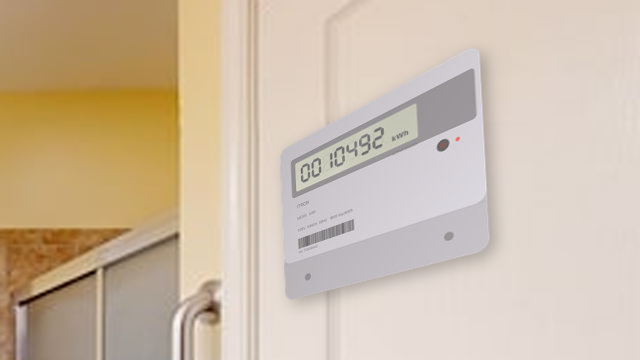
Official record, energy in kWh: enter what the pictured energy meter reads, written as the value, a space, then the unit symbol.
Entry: 10492 kWh
